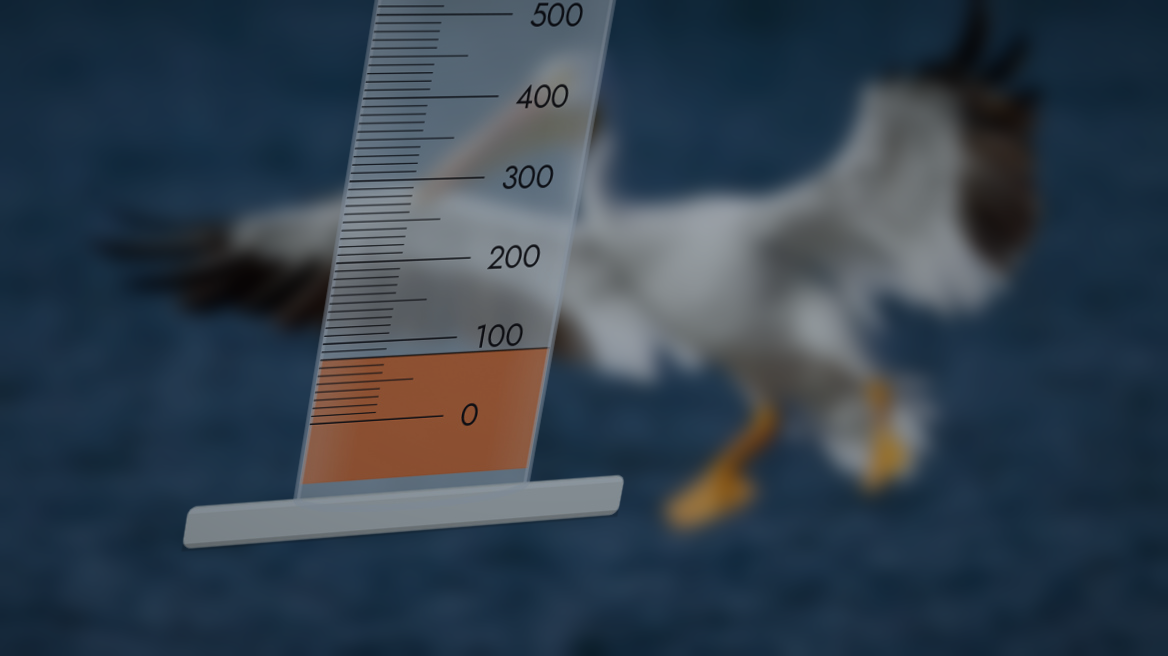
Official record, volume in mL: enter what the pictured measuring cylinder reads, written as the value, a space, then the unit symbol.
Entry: 80 mL
